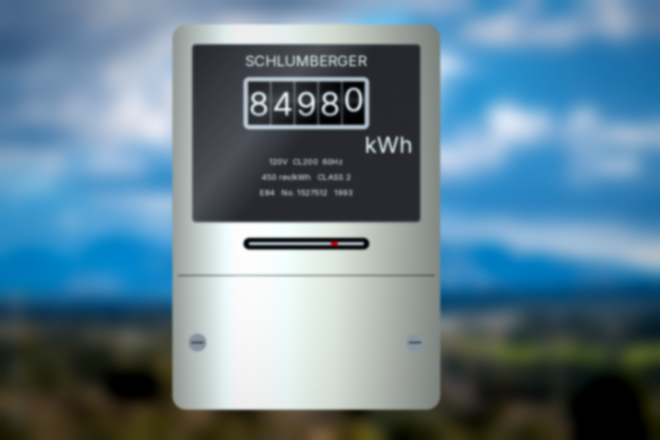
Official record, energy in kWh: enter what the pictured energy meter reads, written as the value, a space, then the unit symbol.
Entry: 84980 kWh
